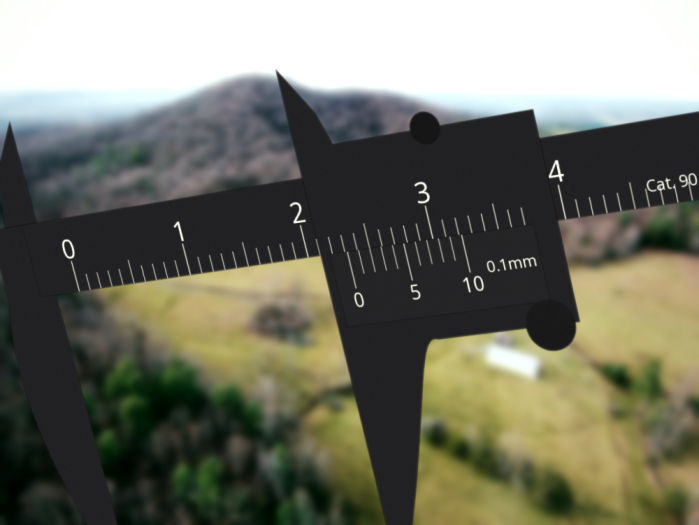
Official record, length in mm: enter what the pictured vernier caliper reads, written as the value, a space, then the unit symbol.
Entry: 23.2 mm
